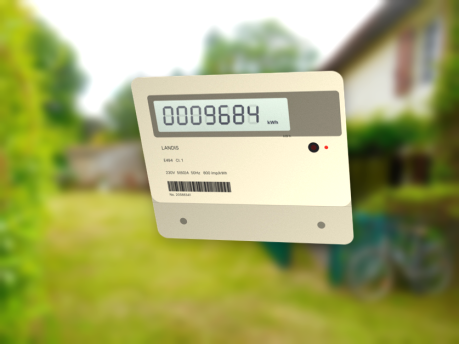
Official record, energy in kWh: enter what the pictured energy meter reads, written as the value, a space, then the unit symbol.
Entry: 9684 kWh
